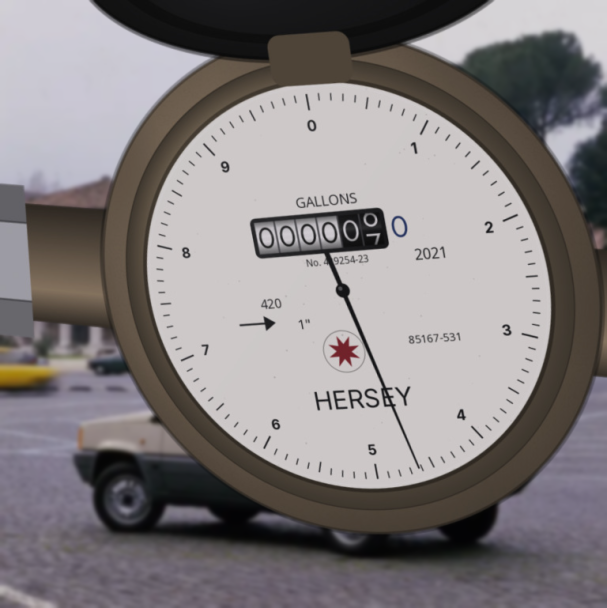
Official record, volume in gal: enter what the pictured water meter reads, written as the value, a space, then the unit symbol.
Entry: 64.6 gal
